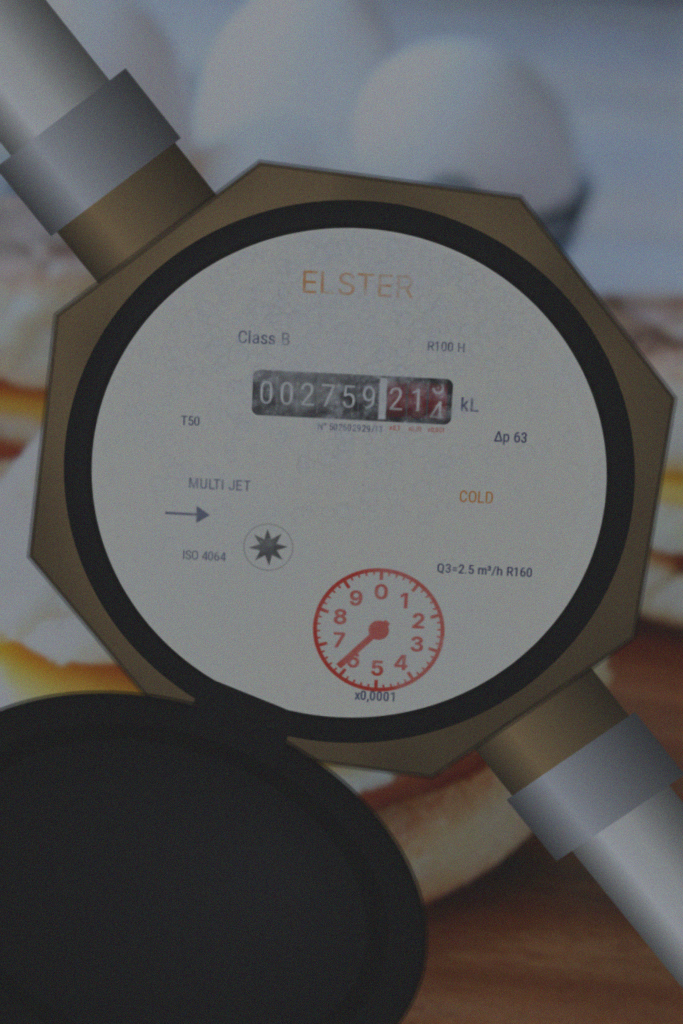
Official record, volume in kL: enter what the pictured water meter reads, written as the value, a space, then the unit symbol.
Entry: 2759.2136 kL
